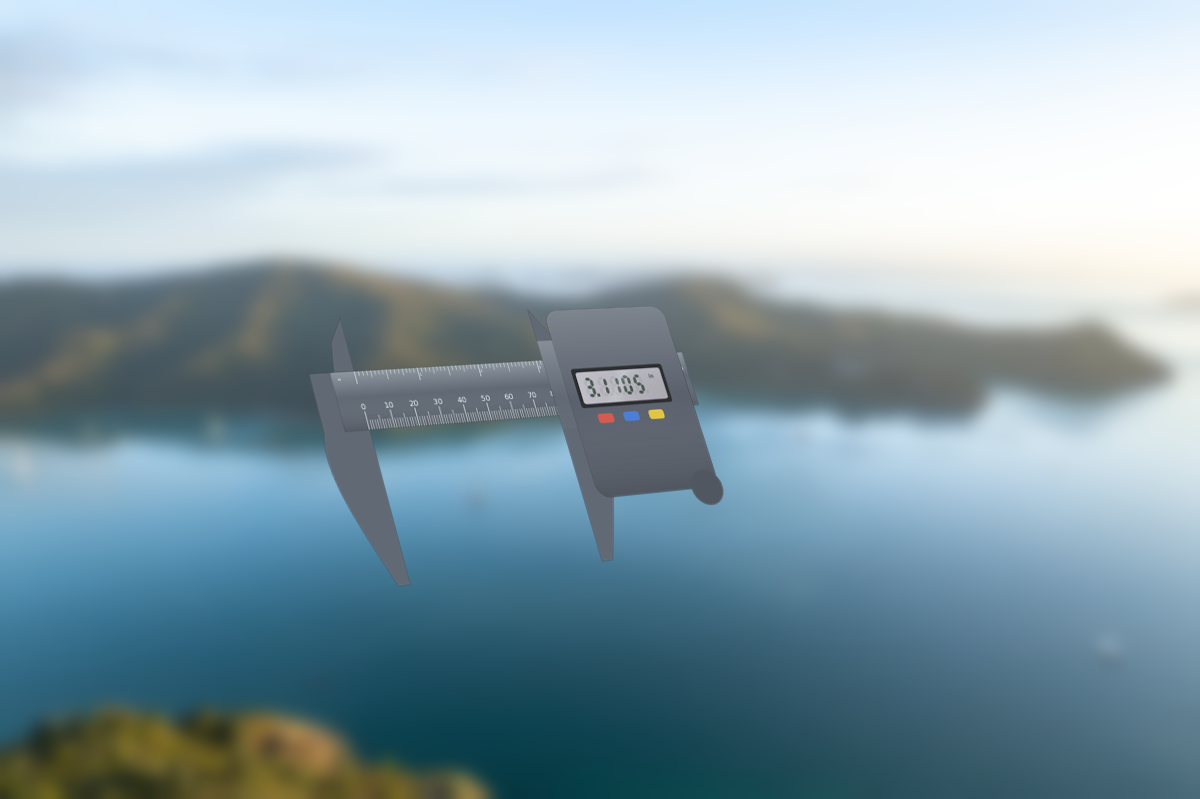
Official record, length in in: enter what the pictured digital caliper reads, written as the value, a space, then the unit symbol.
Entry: 3.1105 in
